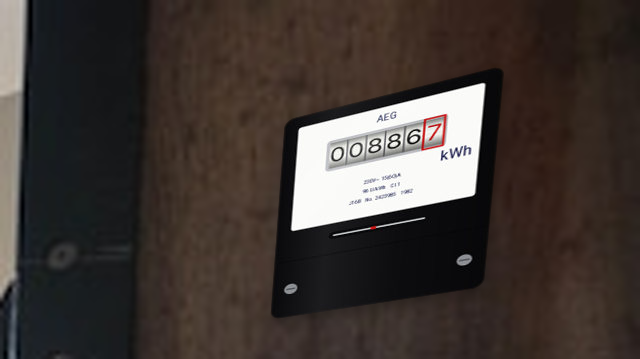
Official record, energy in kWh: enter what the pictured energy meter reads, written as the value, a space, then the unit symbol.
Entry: 886.7 kWh
